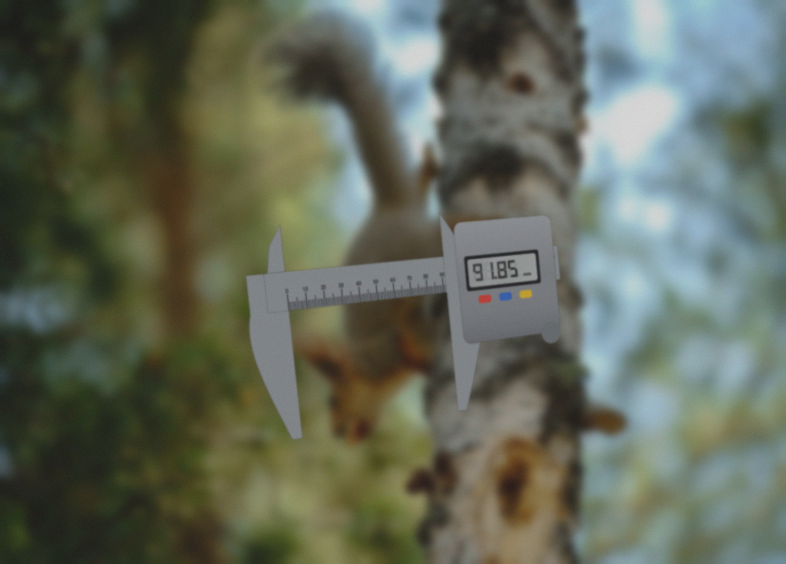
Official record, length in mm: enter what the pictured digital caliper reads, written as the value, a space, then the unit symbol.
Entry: 91.85 mm
